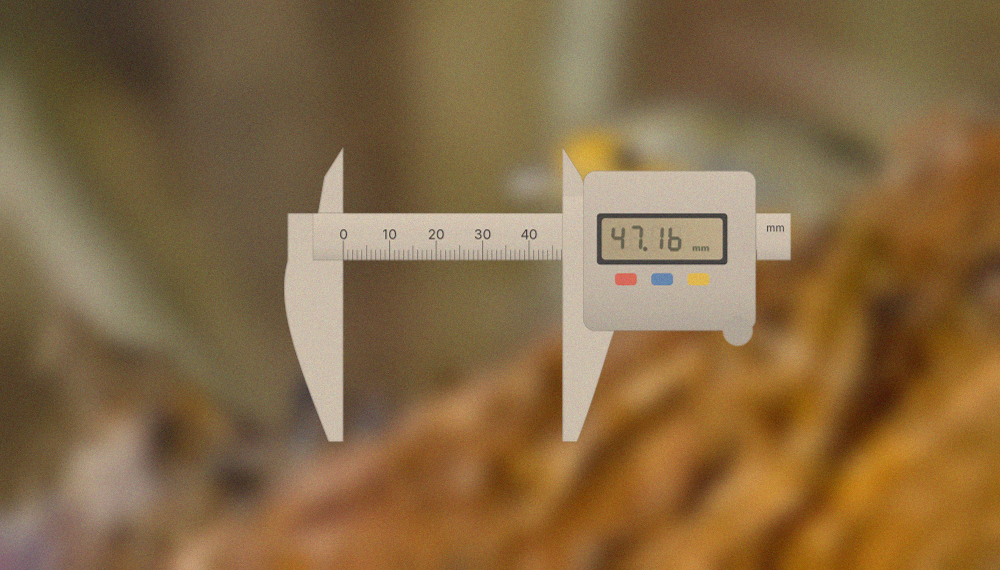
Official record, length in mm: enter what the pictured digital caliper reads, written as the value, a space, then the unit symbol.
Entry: 47.16 mm
